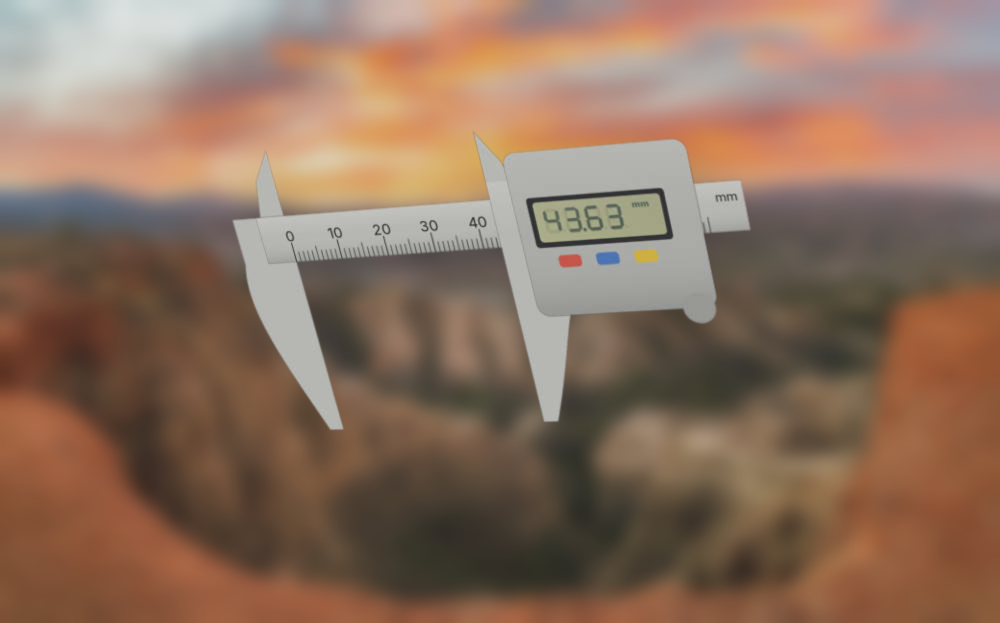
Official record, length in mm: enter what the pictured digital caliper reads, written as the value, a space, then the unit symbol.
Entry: 43.63 mm
